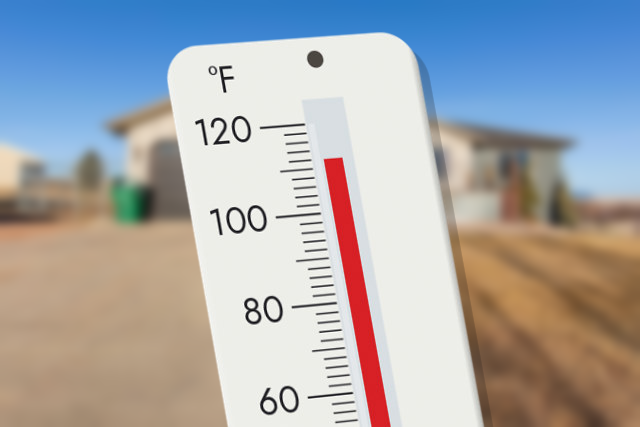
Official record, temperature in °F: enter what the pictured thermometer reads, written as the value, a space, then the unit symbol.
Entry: 112 °F
